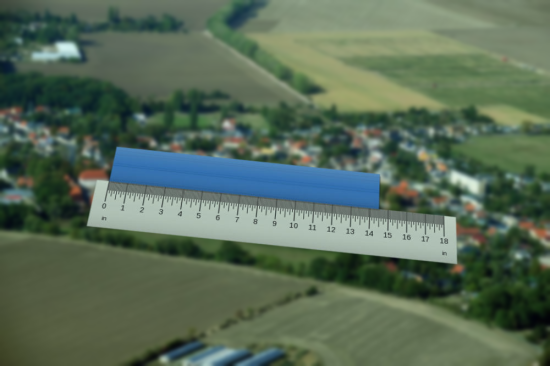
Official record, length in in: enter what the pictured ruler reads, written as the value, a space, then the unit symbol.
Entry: 14.5 in
